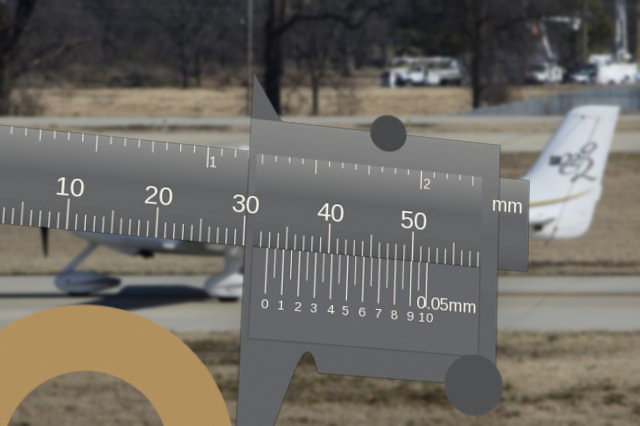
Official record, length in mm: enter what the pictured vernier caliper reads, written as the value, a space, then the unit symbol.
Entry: 32.8 mm
